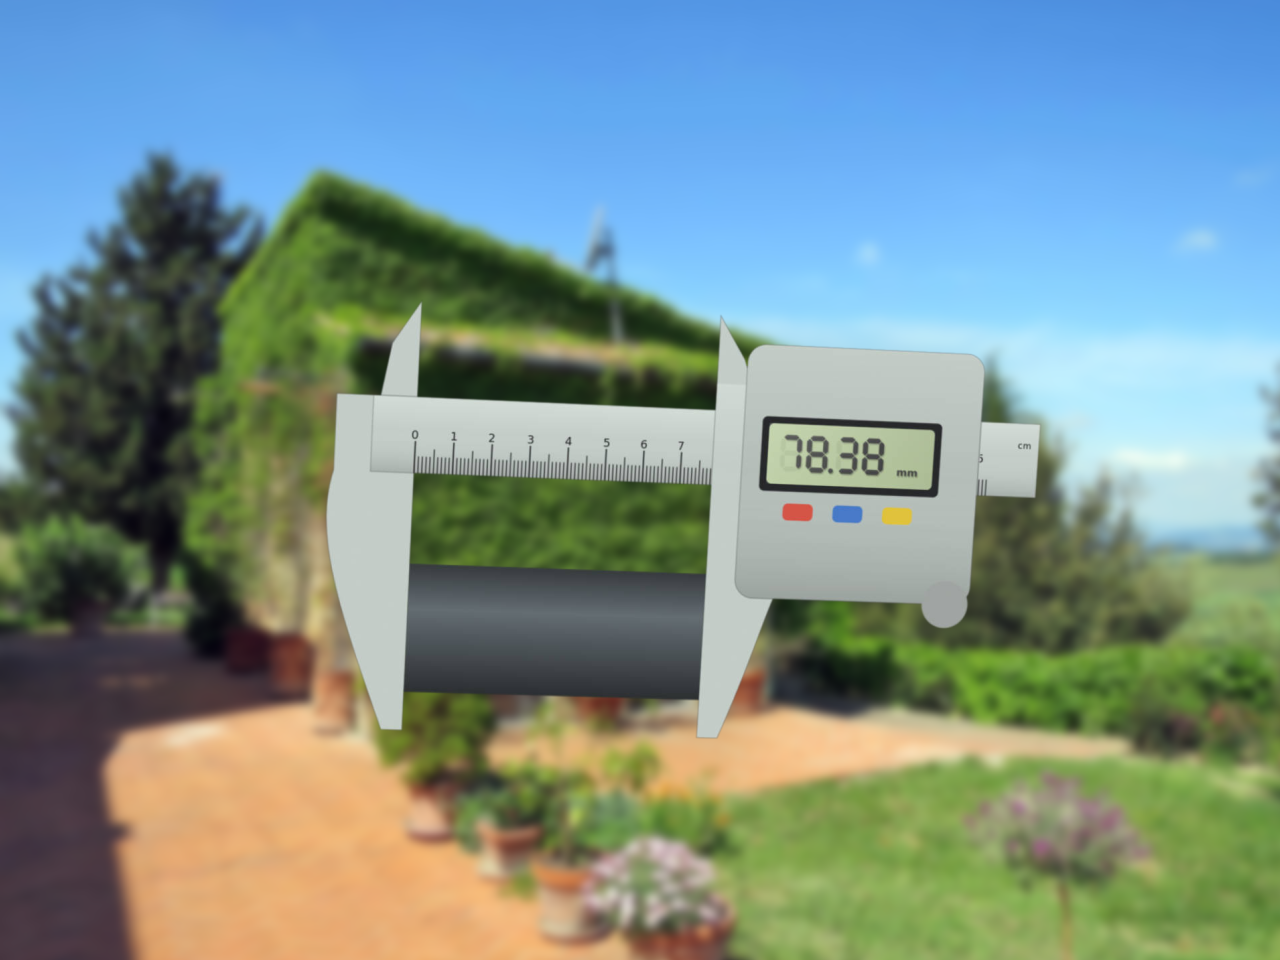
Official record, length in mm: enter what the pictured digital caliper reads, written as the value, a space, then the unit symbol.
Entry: 78.38 mm
